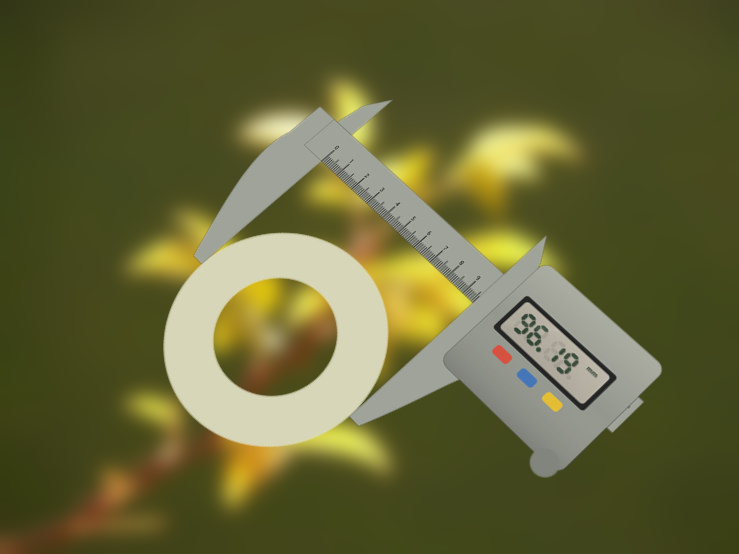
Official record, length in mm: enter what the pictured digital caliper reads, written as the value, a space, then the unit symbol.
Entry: 96.19 mm
